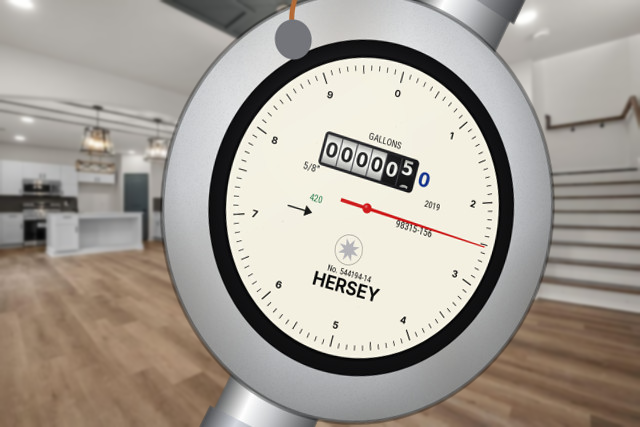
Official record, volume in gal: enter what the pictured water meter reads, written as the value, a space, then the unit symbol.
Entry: 52.5 gal
